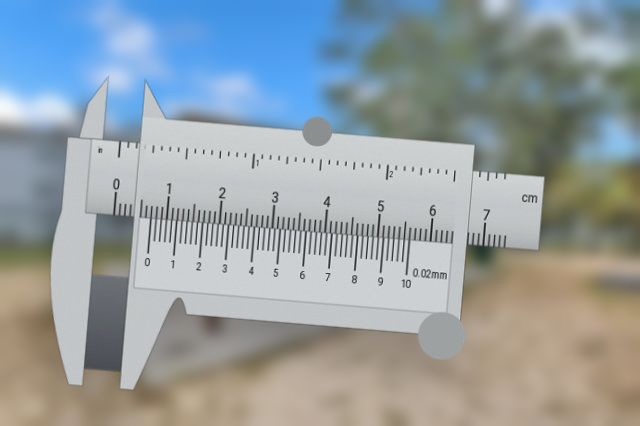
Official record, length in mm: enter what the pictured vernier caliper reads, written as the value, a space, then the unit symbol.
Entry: 7.0 mm
